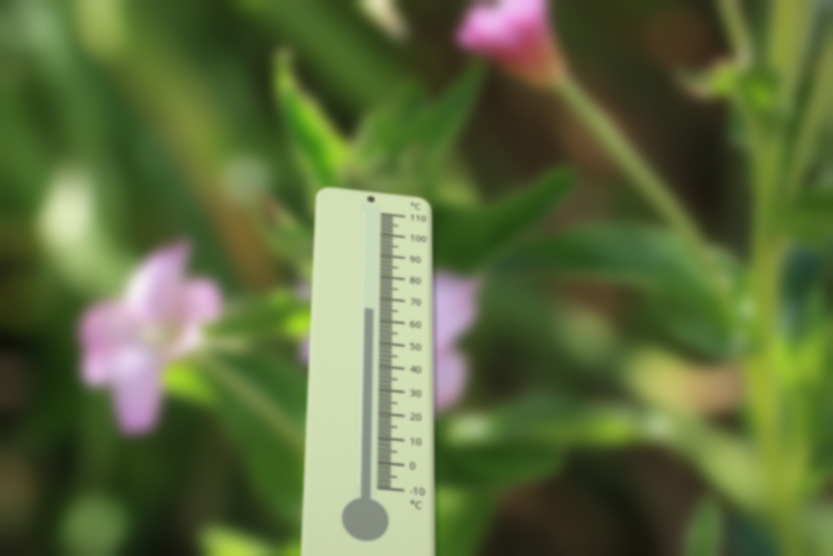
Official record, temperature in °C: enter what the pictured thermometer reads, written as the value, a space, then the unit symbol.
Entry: 65 °C
